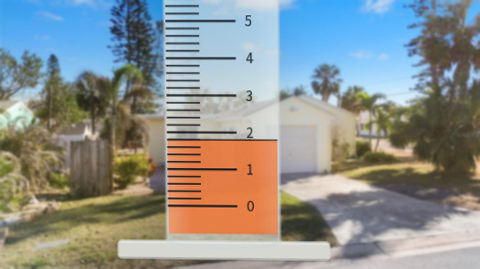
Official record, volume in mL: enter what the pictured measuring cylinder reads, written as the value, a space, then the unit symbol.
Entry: 1.8 mL
